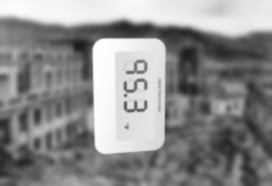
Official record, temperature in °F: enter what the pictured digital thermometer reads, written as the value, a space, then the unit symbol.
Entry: 95.3 °F
